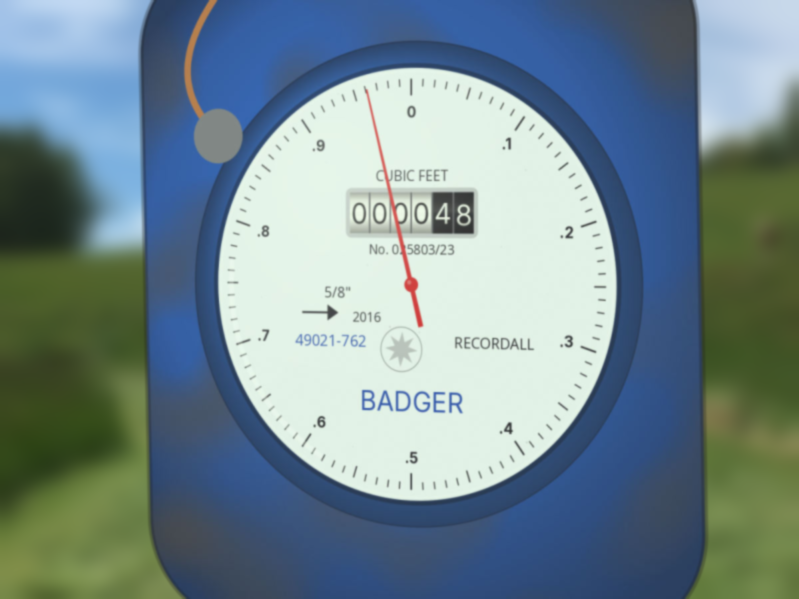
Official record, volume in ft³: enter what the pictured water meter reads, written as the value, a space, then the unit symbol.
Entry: 47.96 ft³
